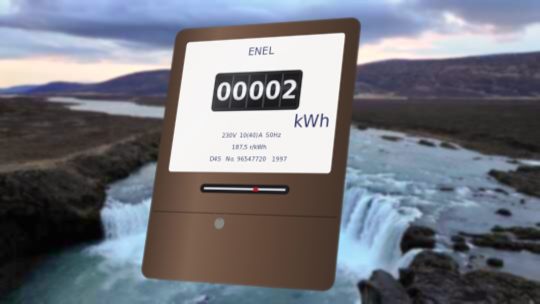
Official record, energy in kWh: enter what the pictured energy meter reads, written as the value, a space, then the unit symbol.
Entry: 2 kWh
